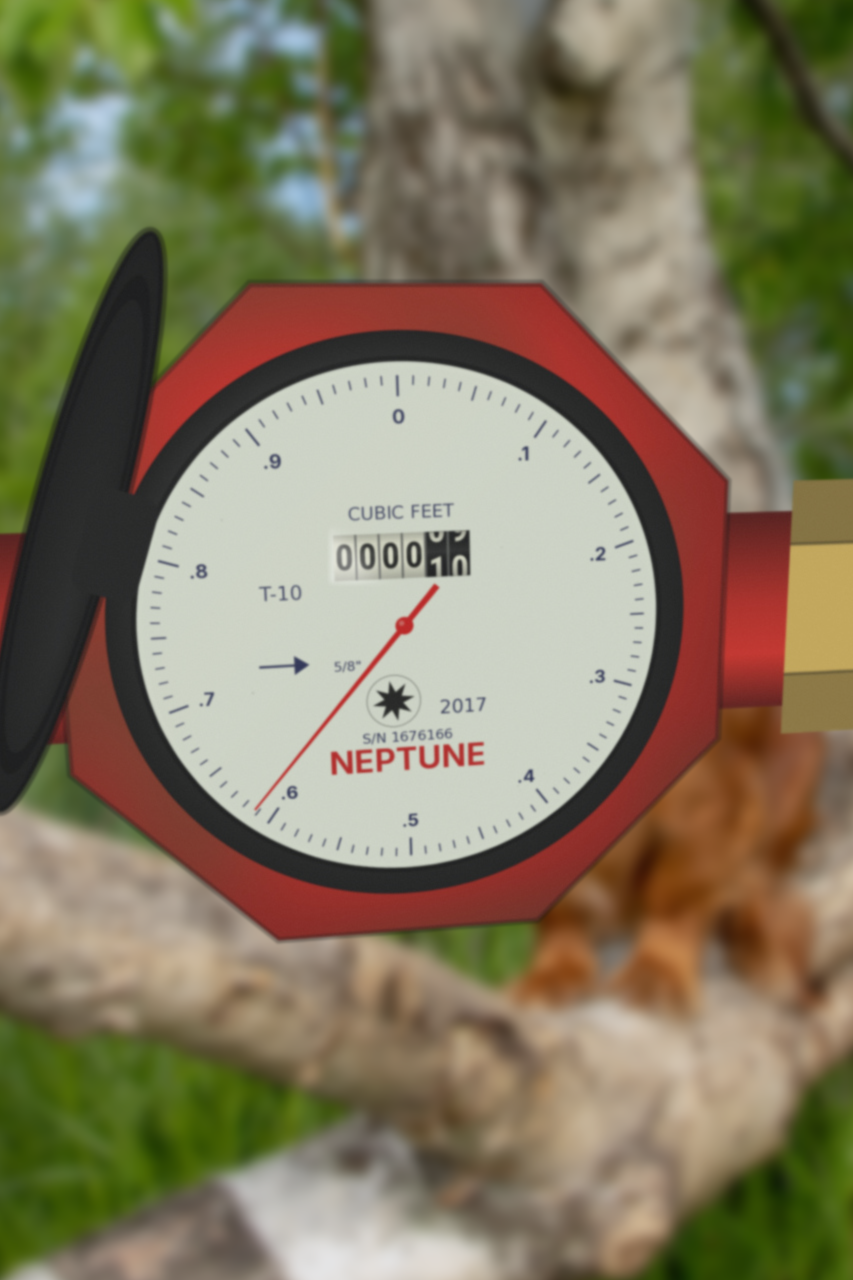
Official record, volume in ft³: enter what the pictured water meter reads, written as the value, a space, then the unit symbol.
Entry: 9.61 ft³
